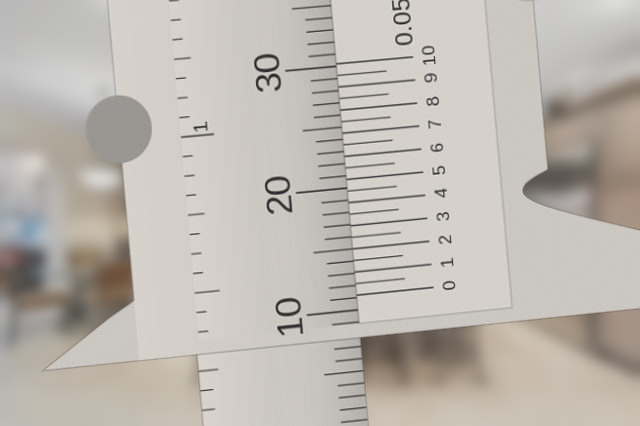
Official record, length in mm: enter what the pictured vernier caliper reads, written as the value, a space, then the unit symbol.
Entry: 11.2 mm
